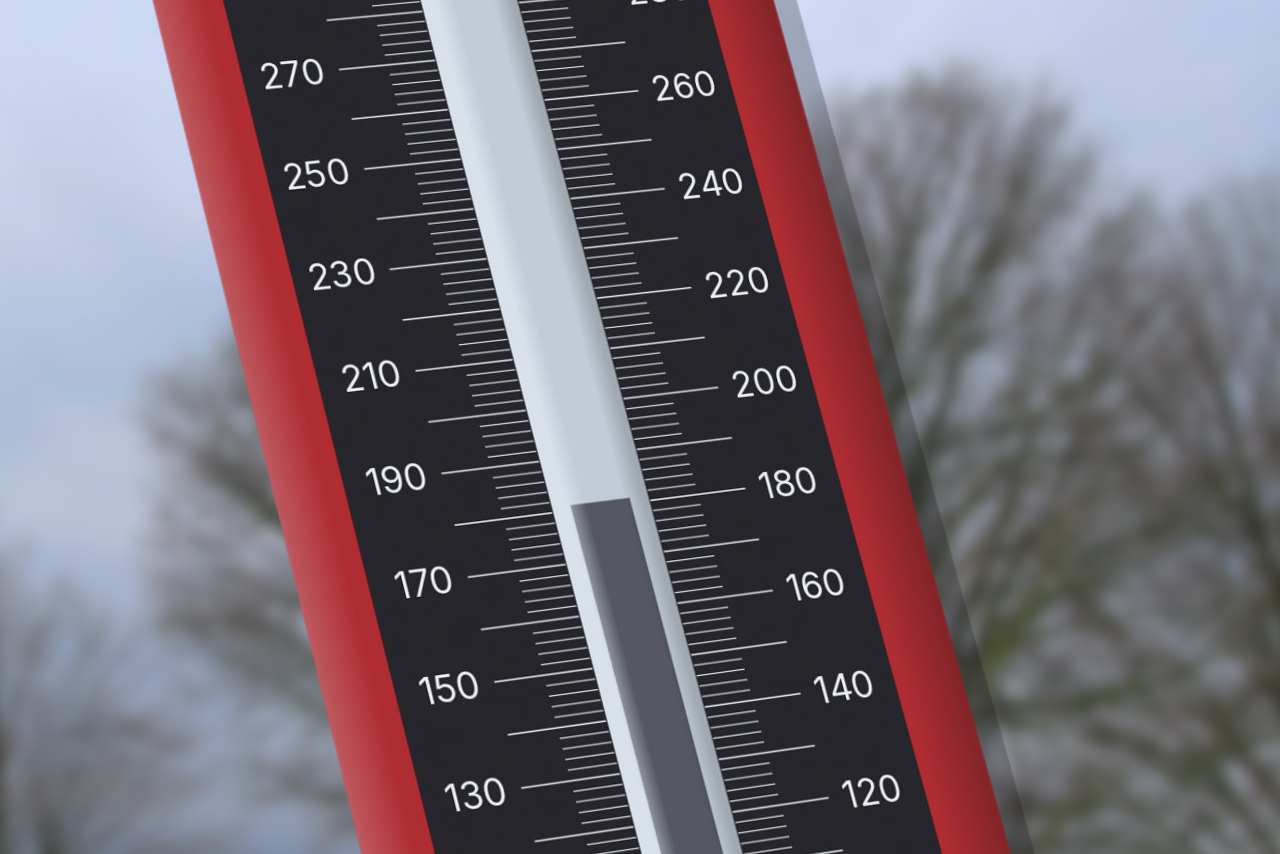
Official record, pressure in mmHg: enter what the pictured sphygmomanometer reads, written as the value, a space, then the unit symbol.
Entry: 181 mmHg
